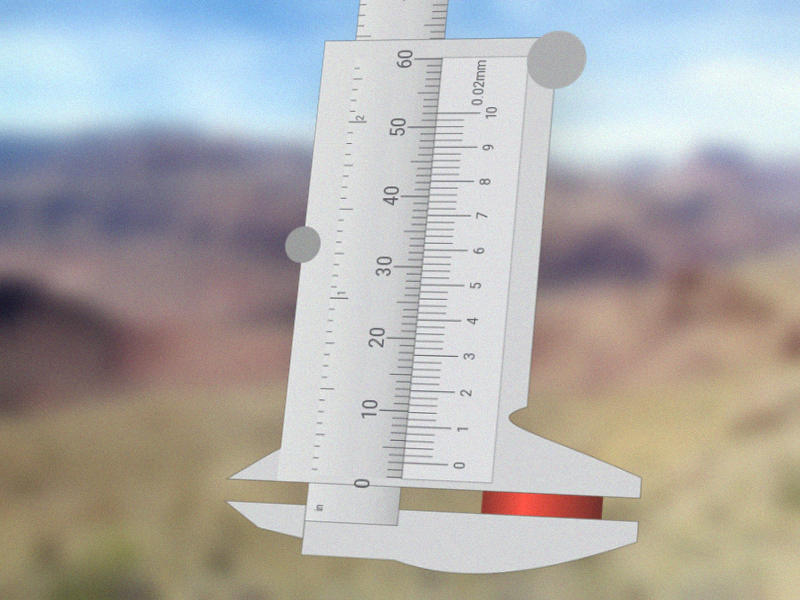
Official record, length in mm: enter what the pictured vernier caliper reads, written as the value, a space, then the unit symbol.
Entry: 3.0 mm
